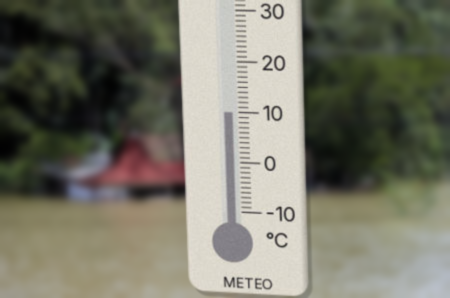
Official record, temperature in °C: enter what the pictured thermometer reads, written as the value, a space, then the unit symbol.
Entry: 10 °C
